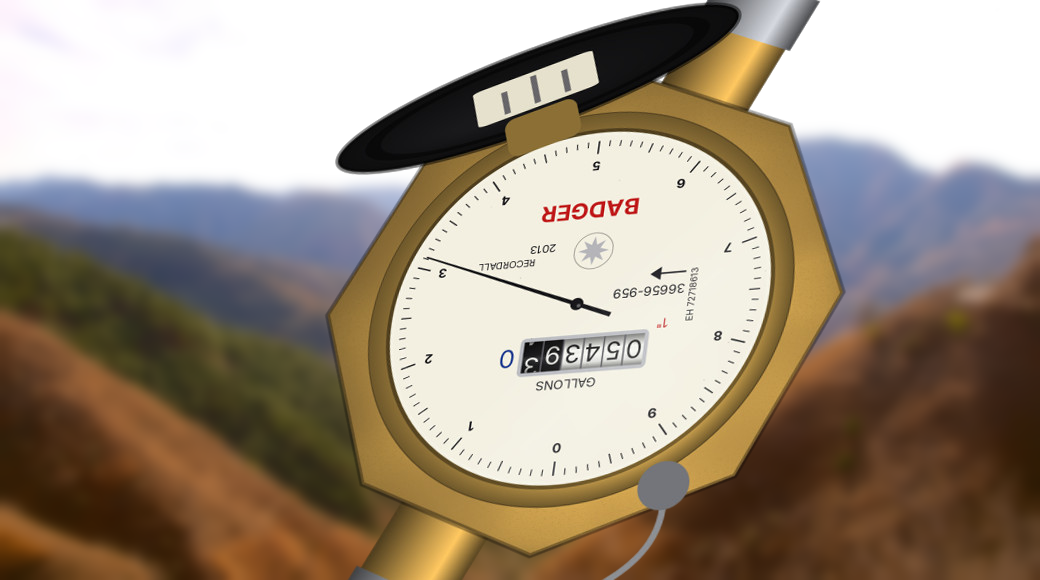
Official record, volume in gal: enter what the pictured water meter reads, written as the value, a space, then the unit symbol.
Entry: 543933.1 gal
